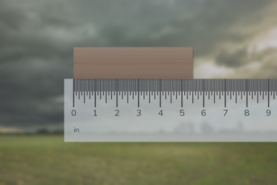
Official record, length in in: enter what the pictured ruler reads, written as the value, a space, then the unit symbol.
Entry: 5.5 in
